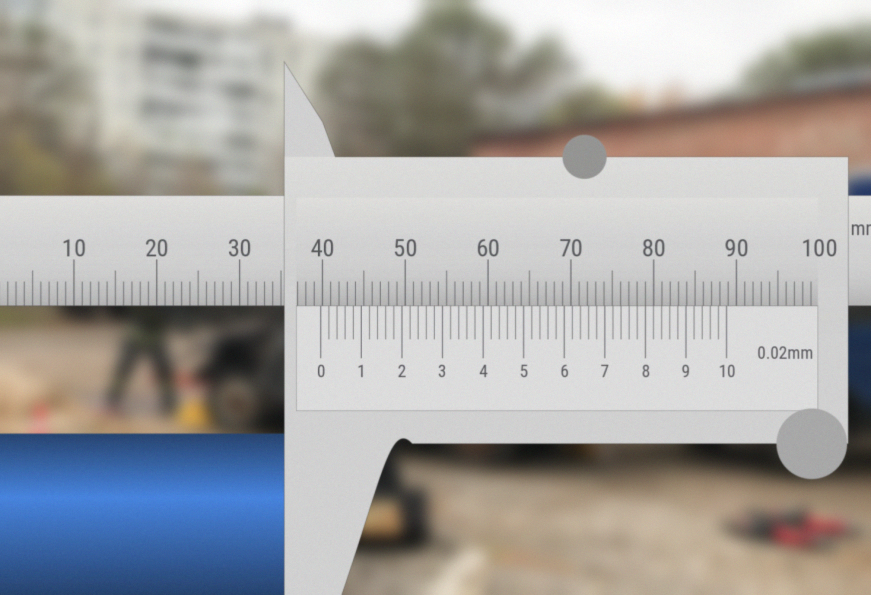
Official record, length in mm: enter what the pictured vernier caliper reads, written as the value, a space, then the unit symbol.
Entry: 39.8 mm
